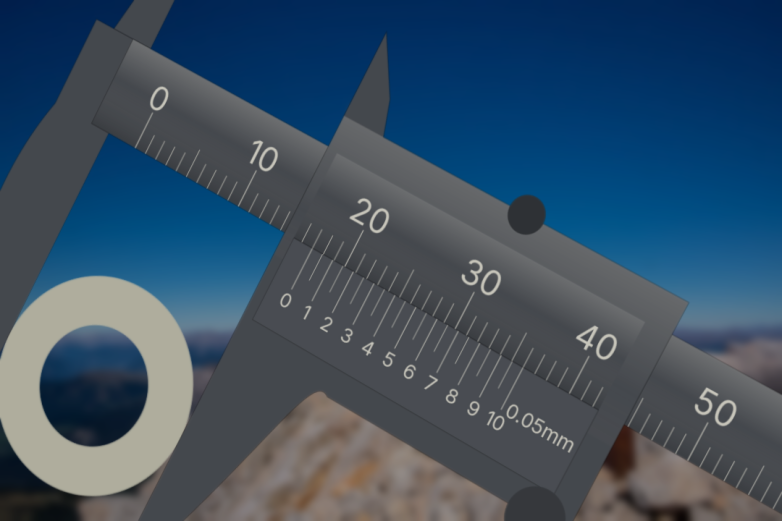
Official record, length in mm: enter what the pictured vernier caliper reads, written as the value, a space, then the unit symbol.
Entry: 17.0 mm
